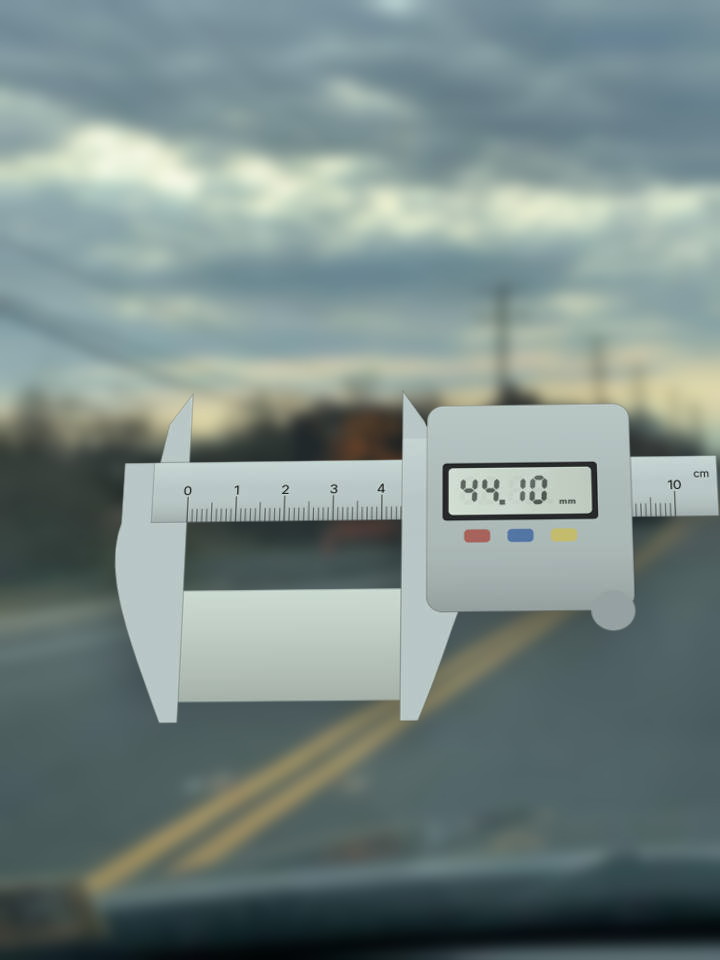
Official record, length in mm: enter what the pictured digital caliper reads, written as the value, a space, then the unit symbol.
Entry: 44.10 mm
